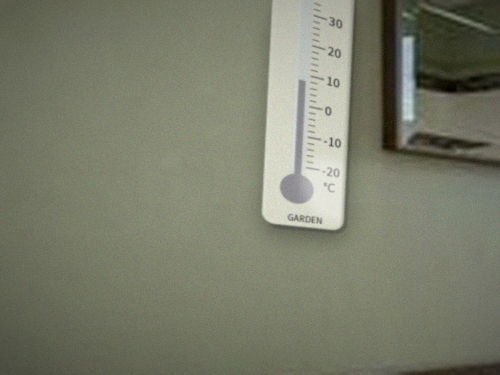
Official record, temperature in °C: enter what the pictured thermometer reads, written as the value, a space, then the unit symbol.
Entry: 8 °C
